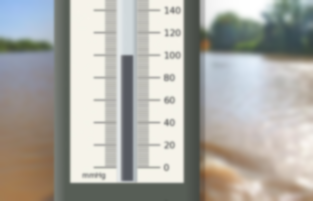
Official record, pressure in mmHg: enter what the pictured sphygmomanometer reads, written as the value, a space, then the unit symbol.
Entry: 100 mmHg
